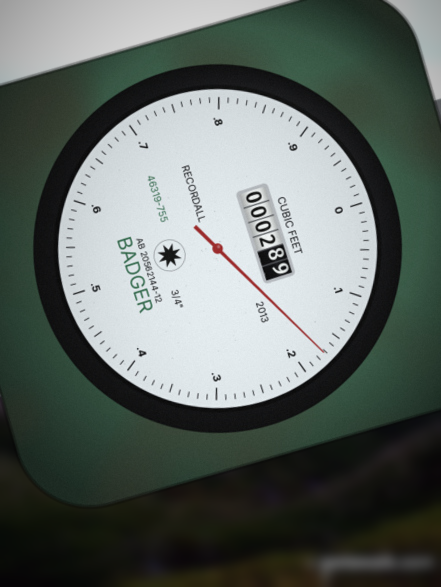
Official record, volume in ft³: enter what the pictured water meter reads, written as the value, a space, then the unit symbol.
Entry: 289.17 ft³
